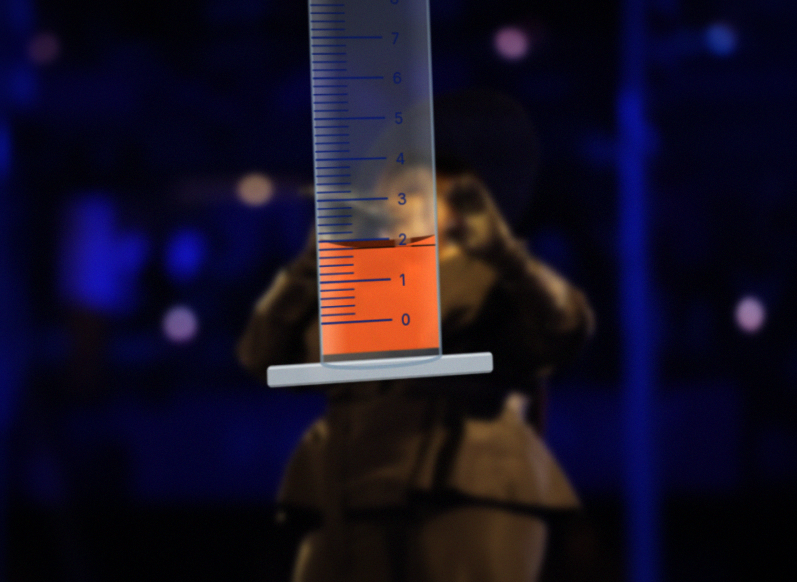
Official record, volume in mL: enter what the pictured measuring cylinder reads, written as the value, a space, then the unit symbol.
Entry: 1.8 mL
